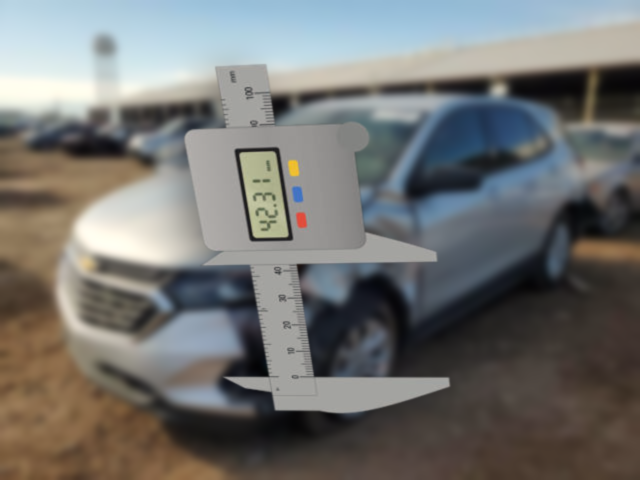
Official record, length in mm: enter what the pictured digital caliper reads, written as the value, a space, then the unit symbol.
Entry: 42.31 mm
